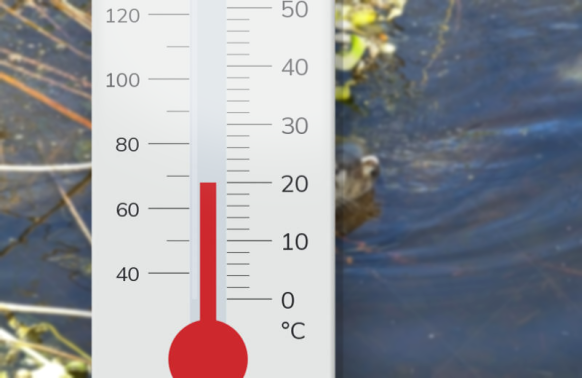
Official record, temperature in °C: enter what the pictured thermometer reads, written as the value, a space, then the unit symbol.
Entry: 20 °C
